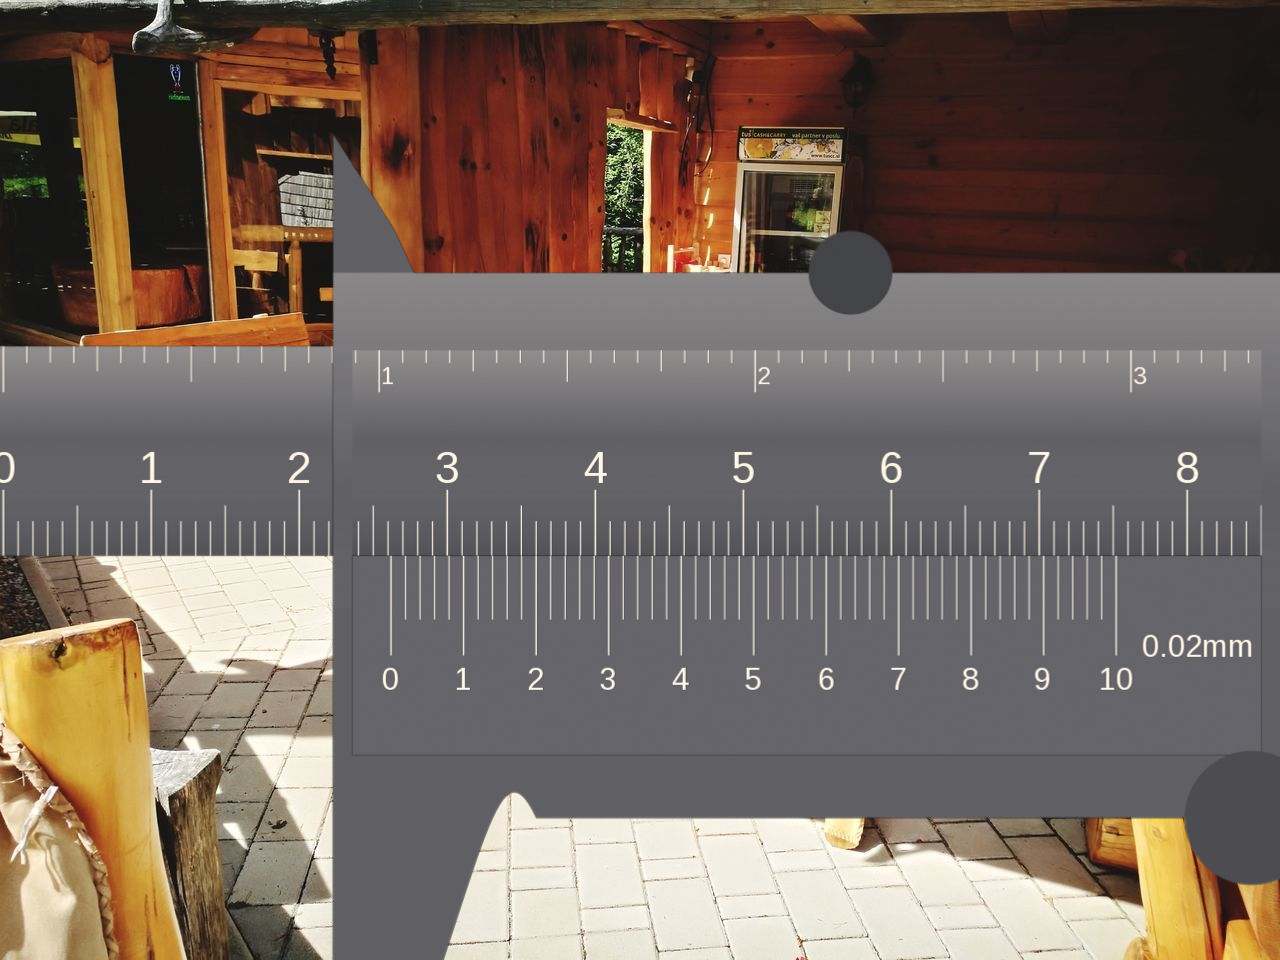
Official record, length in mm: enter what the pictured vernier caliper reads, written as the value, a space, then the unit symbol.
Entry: 26.2 mm
